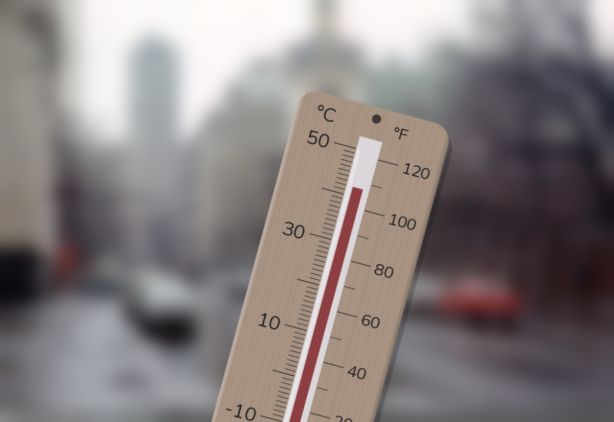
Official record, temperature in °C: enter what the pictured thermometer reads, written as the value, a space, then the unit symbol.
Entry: 42 °C
